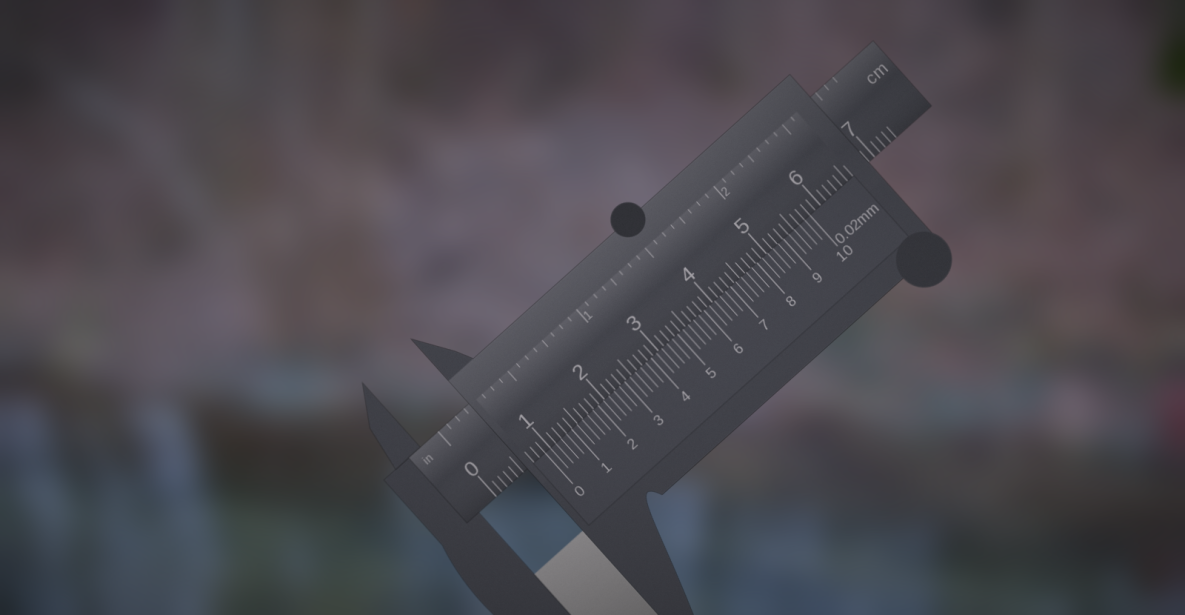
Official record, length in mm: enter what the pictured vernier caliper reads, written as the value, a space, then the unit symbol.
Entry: 9.0 mm
